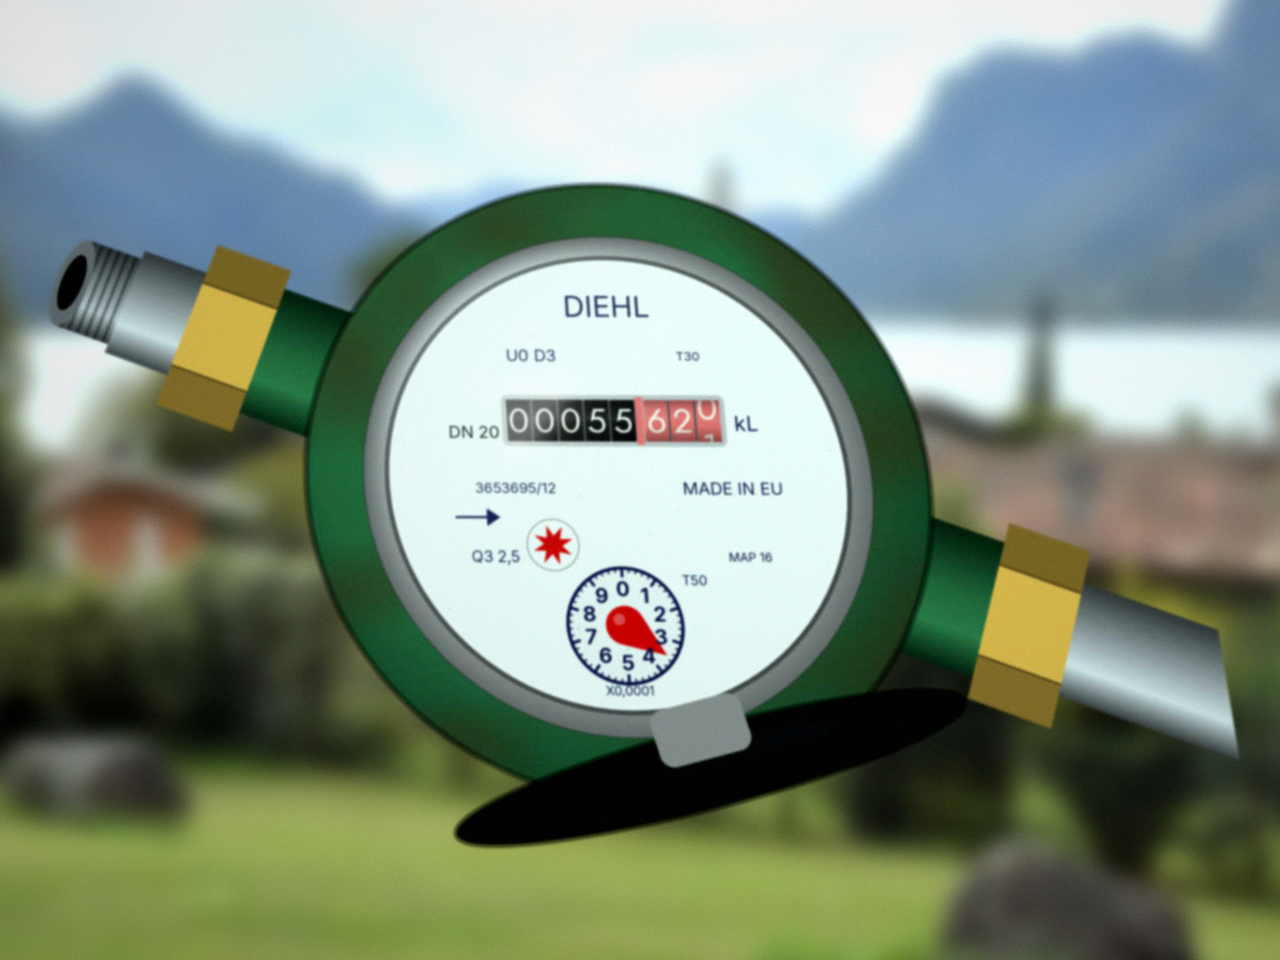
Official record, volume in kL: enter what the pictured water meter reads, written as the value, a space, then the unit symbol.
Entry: 55.6203 kL
